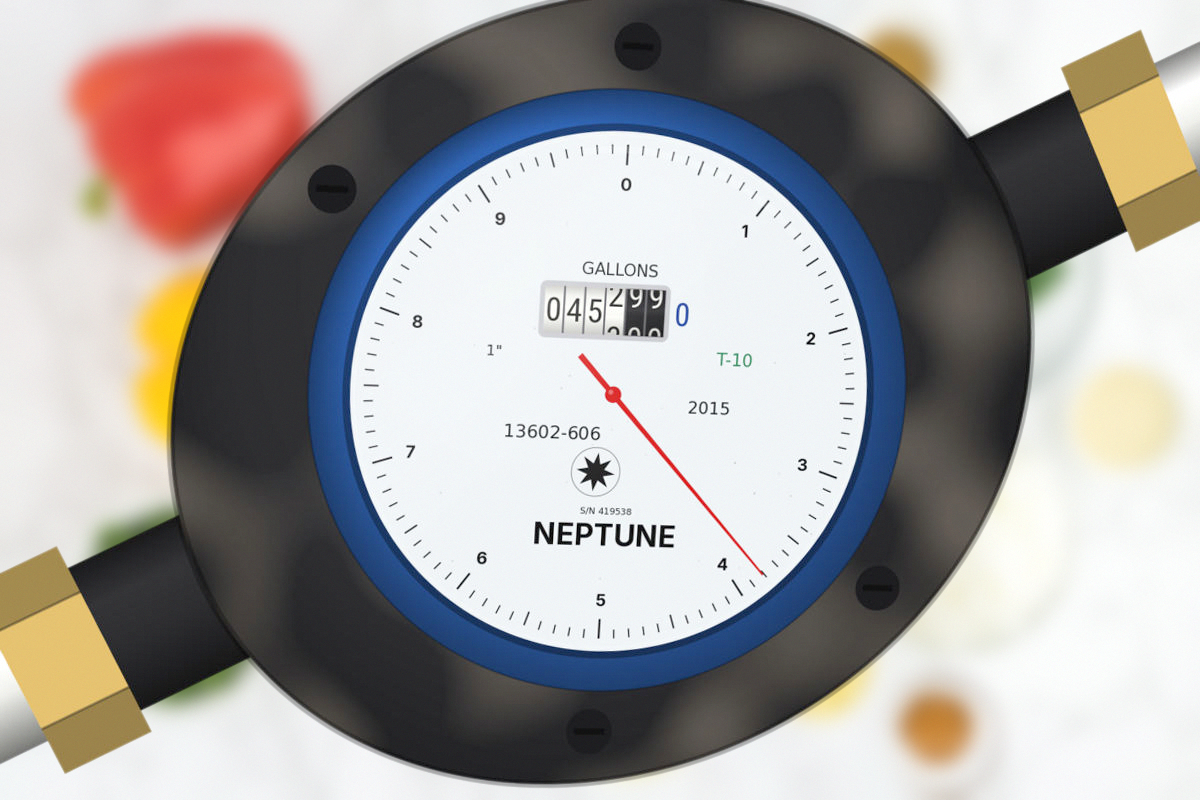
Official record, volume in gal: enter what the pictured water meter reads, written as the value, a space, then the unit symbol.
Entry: 452993.8 gal
